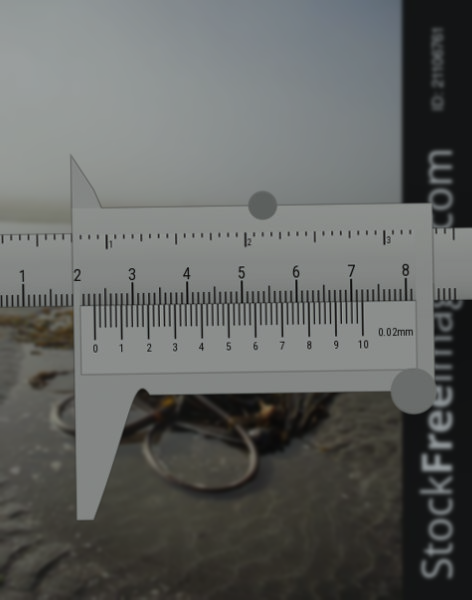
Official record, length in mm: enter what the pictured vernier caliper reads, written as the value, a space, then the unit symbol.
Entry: 23.0 mm
